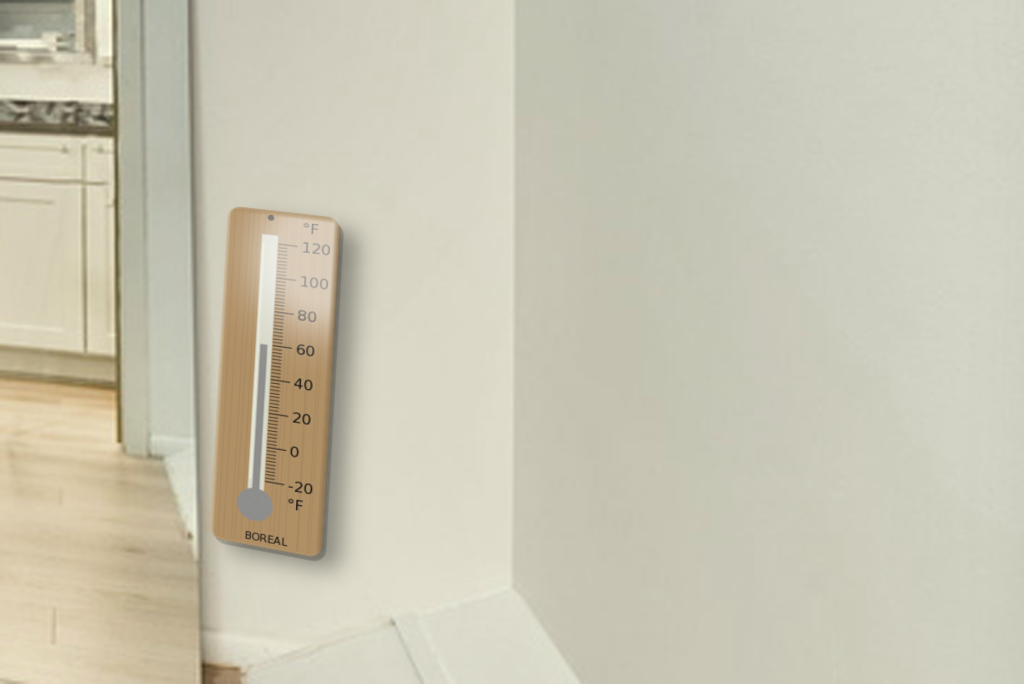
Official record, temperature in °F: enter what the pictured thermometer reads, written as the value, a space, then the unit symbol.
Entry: 60 °F
